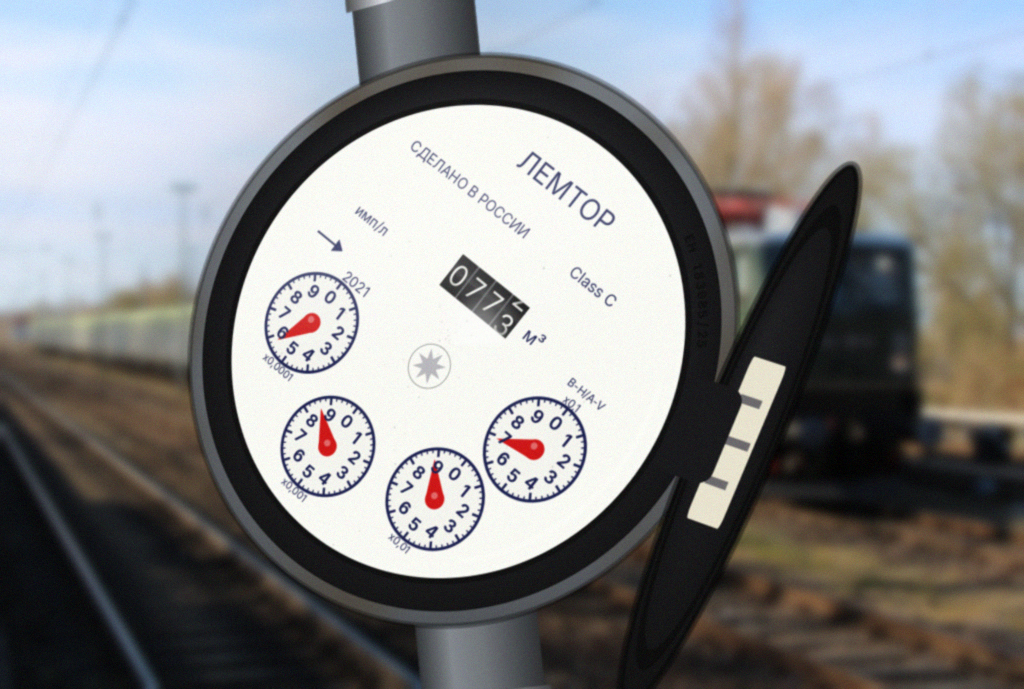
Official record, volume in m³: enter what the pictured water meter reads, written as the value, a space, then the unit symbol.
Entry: 772.6885 m³
